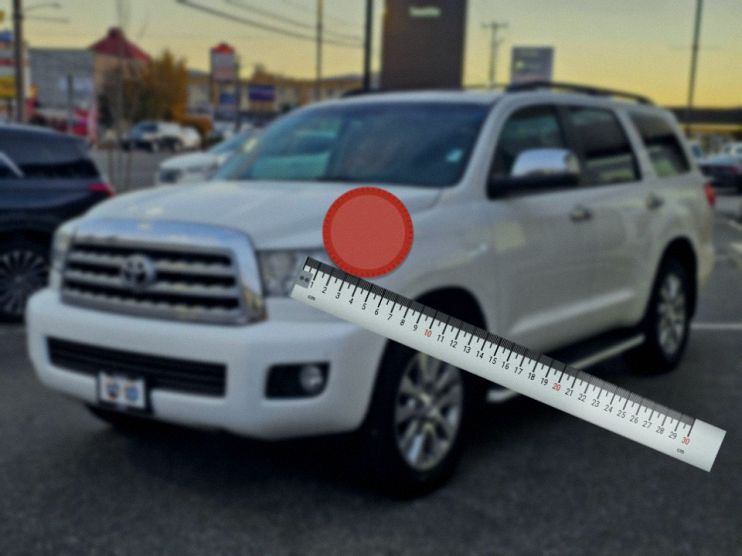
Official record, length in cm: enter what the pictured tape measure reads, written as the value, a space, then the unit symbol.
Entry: 6.5 cm
